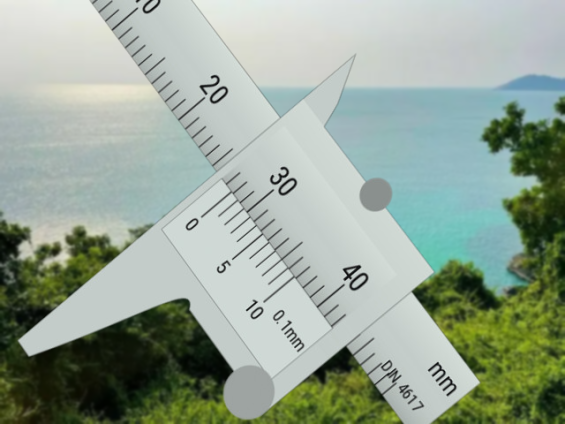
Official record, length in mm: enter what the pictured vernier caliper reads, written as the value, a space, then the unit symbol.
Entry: 27.8 mm
